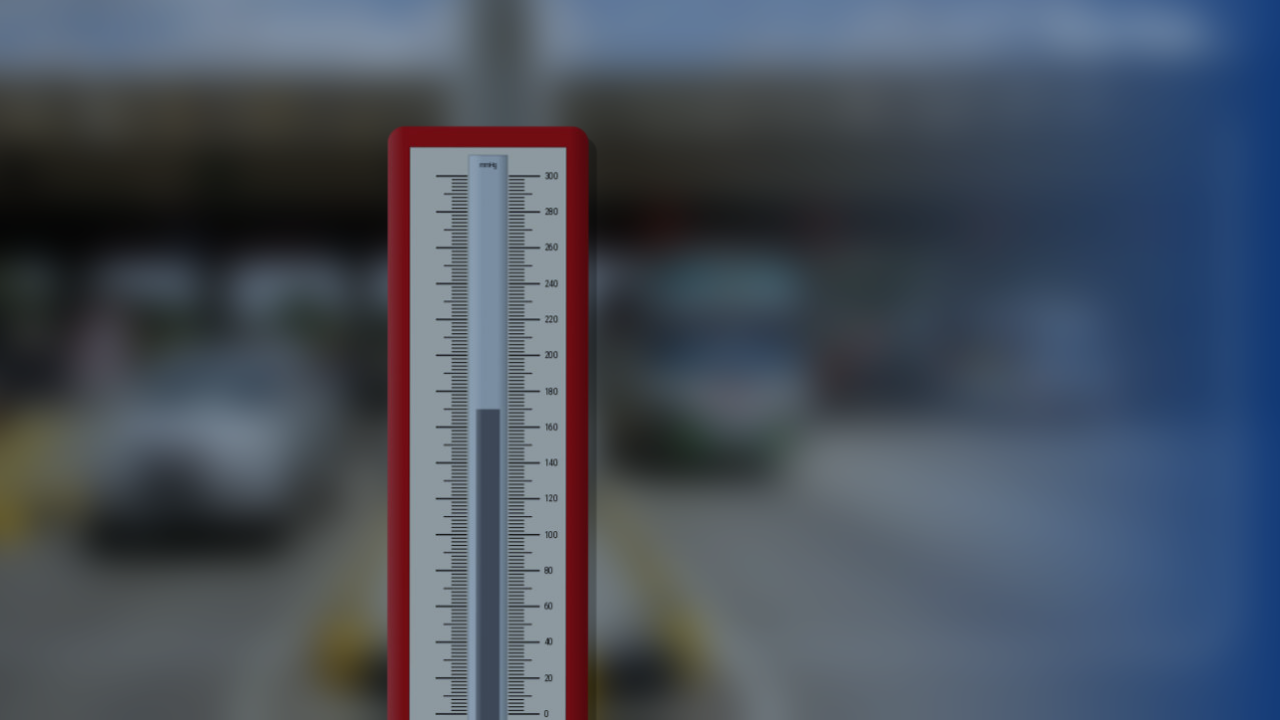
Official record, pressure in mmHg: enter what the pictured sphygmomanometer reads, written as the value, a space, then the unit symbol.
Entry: 170 mmHg
